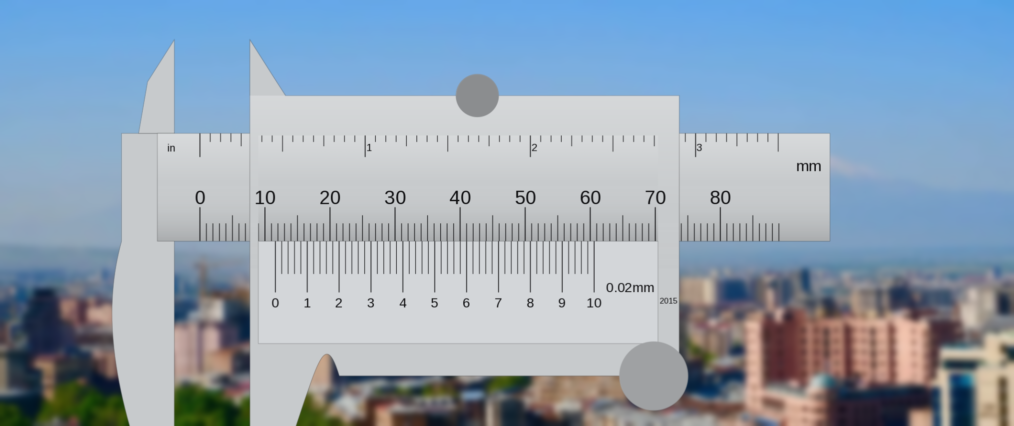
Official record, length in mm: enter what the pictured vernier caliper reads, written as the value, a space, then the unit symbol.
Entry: 11.6 mm
